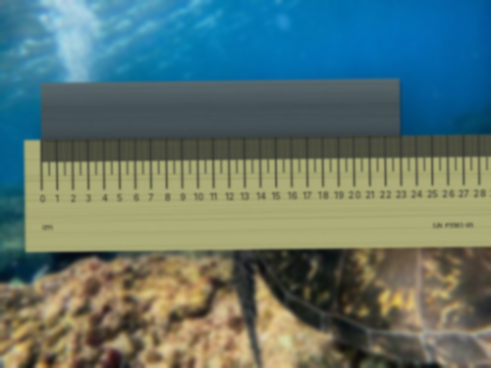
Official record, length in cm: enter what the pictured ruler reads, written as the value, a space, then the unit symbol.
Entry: 23 cm
